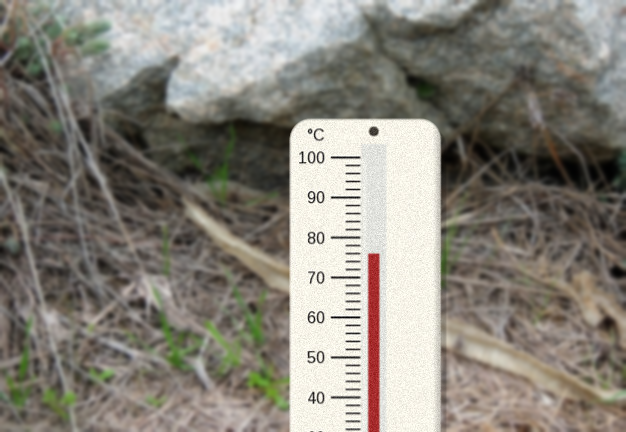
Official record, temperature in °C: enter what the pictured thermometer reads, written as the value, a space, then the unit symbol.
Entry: 76 °C
